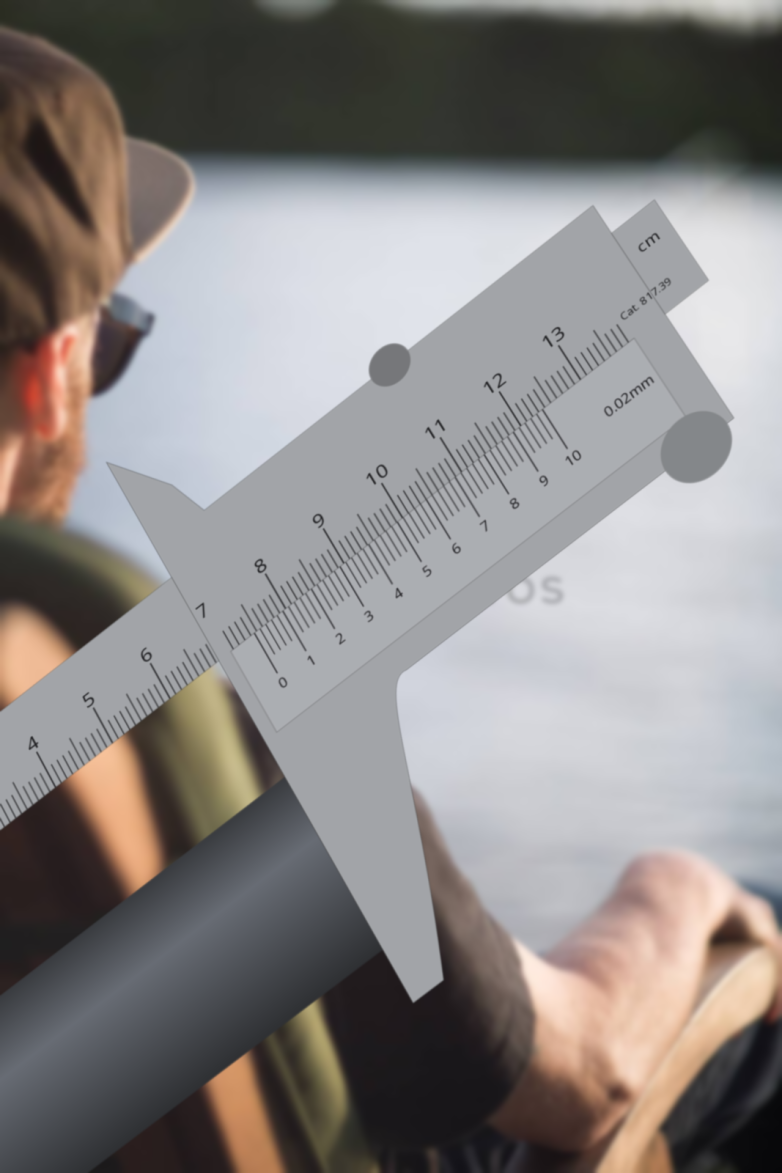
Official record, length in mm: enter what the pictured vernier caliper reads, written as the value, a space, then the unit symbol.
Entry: 74.6 mm
